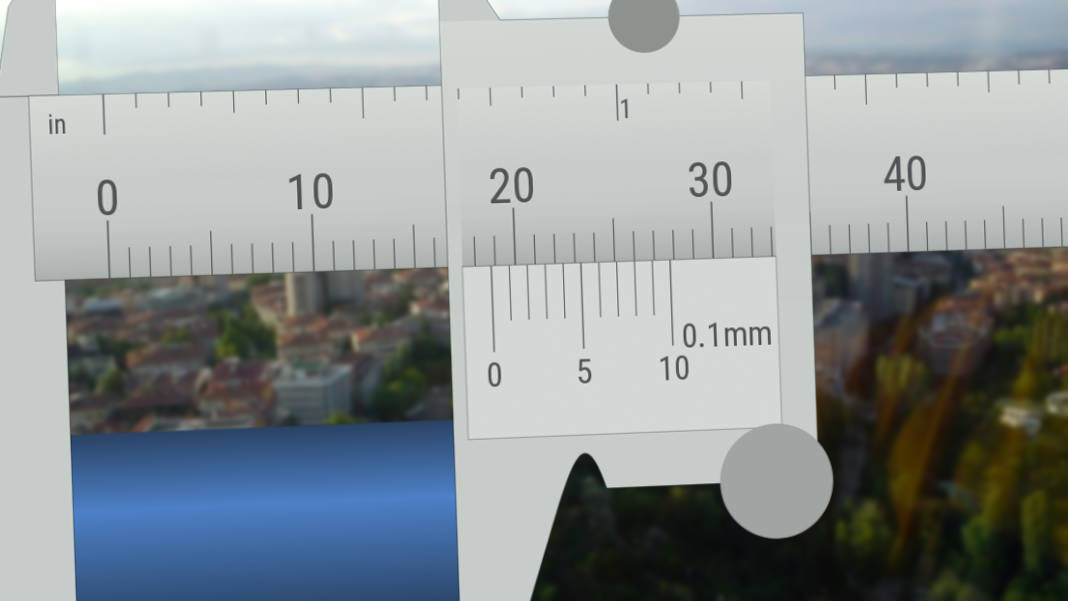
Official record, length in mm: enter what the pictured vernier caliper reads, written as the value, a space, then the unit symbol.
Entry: 18.8 mm
